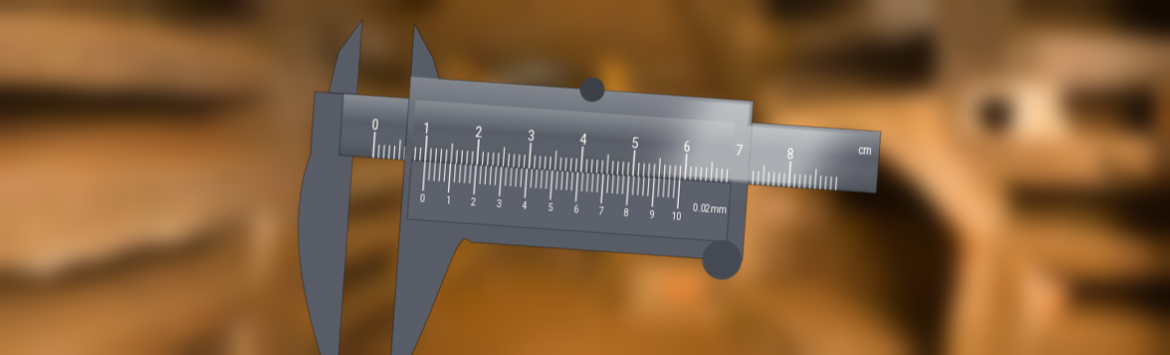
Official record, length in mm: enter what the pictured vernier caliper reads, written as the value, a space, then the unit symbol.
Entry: 10.0 mm
